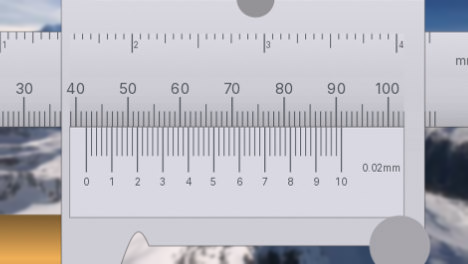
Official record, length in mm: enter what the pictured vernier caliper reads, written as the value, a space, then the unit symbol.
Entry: 42.0 mm
